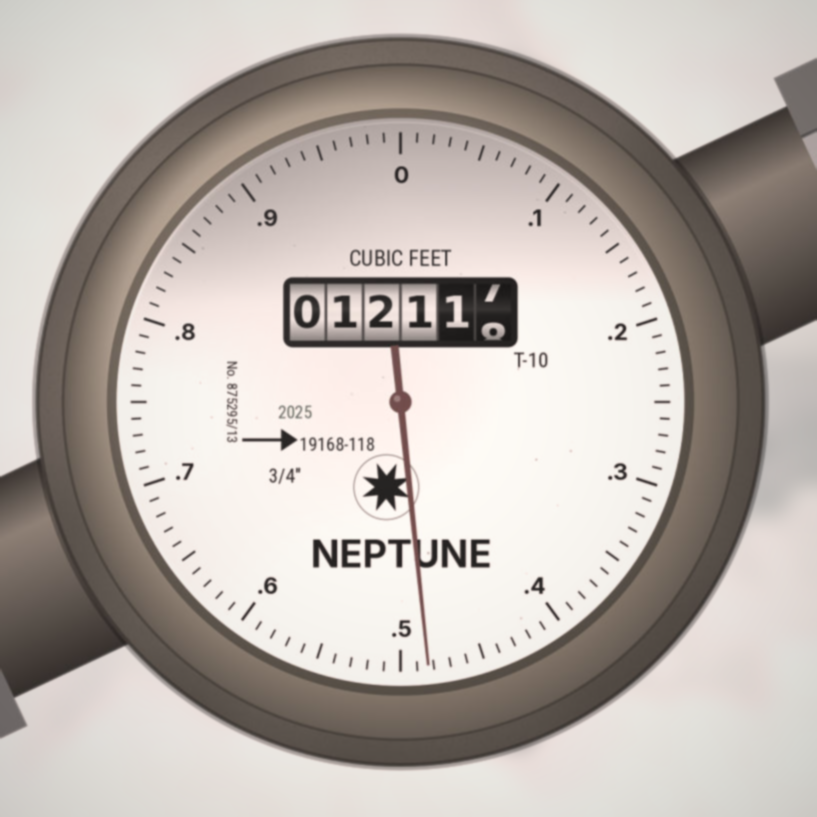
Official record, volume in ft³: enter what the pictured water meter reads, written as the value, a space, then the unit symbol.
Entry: 12117.48 ft³
